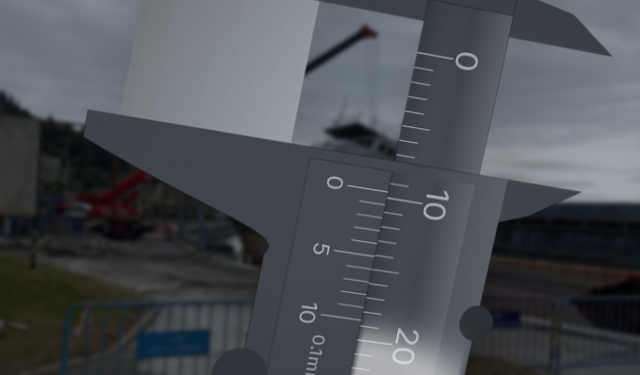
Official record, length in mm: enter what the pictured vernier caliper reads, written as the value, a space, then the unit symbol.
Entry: 9.6 mm
